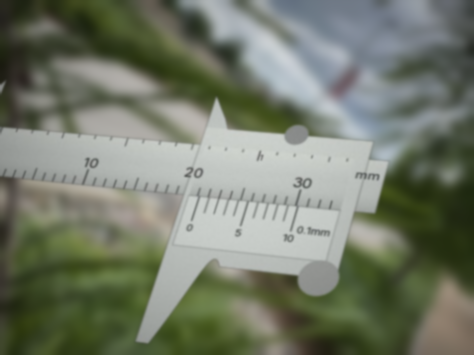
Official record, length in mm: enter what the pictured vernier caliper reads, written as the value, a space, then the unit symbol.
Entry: 21.2 mm
